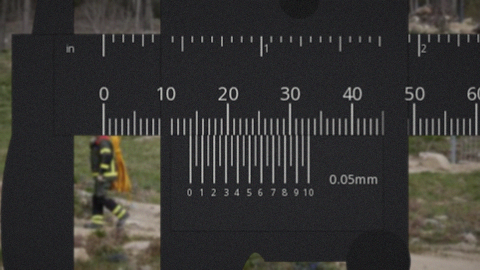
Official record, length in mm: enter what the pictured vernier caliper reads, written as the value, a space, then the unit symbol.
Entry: 14.0 mm
